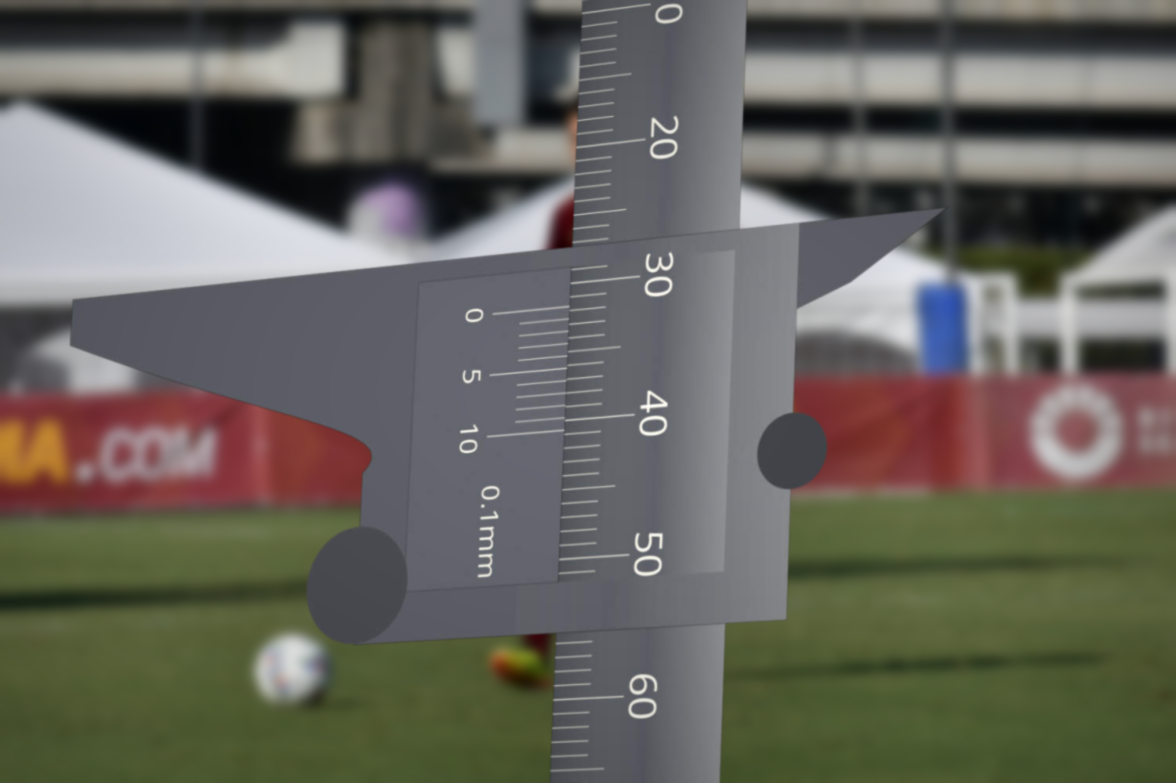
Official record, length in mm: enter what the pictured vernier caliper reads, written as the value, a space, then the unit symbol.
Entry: 31.7 mm
